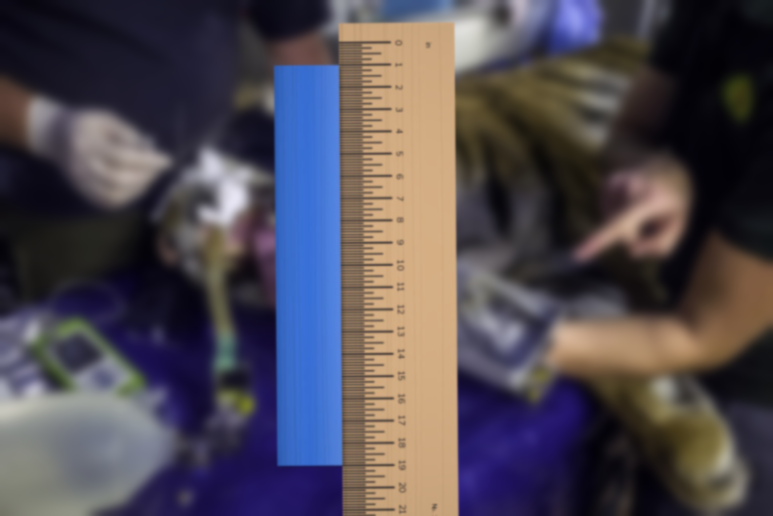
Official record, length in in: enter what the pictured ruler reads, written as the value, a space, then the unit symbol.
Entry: 18 in
